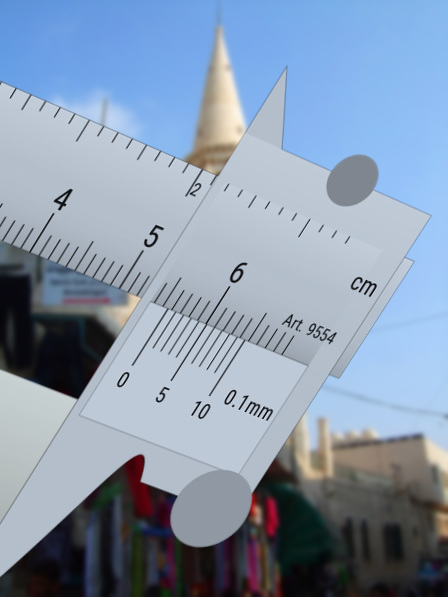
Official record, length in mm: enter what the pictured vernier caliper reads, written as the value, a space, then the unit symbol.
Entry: 55.6 mm
